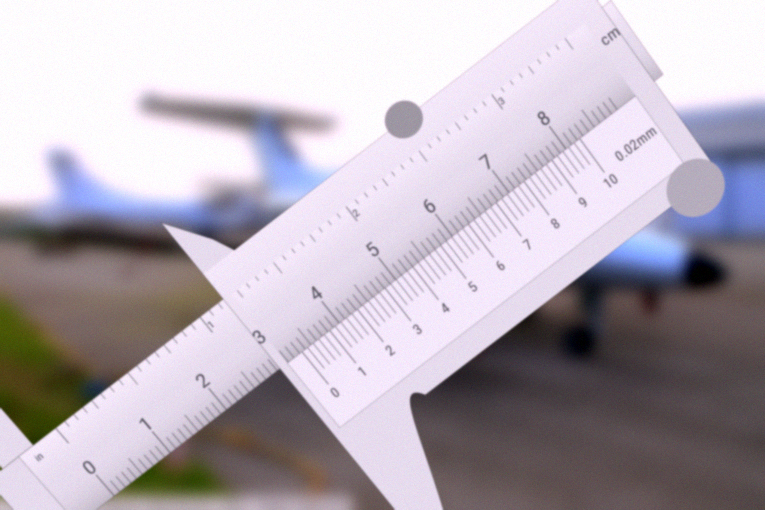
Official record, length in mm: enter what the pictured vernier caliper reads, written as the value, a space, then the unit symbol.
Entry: 33.4 mm
